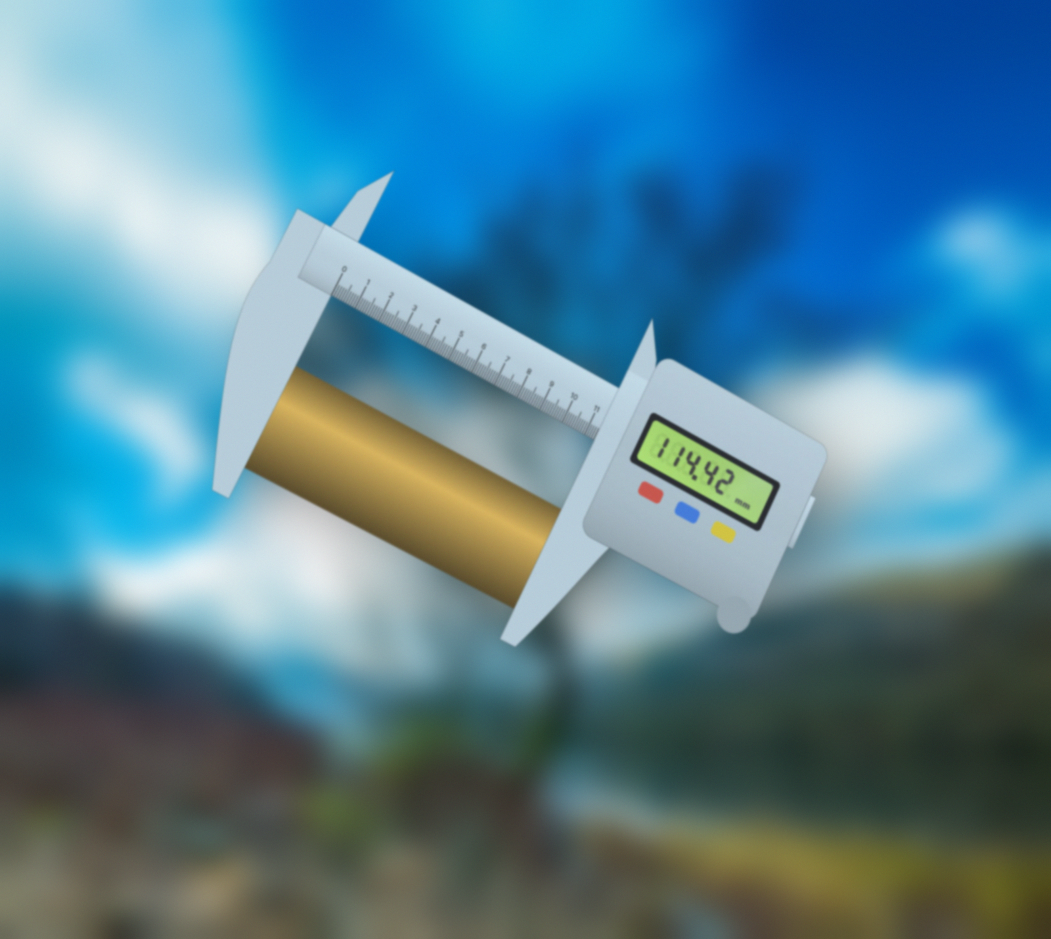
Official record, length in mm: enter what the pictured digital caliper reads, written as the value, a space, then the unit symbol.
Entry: 114.42 mm
